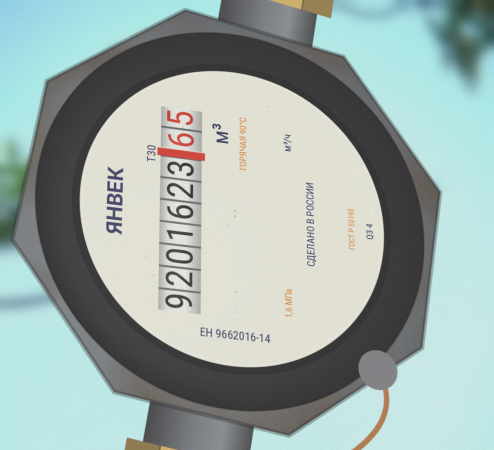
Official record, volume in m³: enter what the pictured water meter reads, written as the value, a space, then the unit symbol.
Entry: 9201623.65 m³
